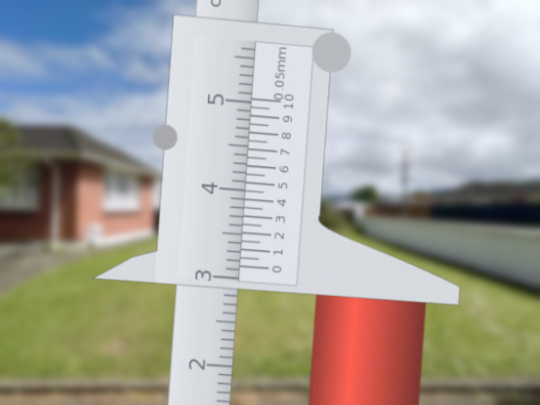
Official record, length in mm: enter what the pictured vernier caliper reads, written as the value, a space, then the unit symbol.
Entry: 31.4 mm
